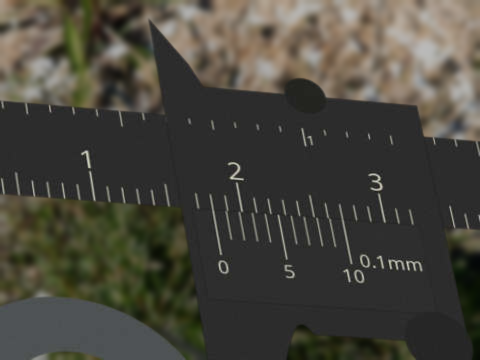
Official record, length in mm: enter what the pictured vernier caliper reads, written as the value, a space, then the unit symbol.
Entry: 18.0 mm
